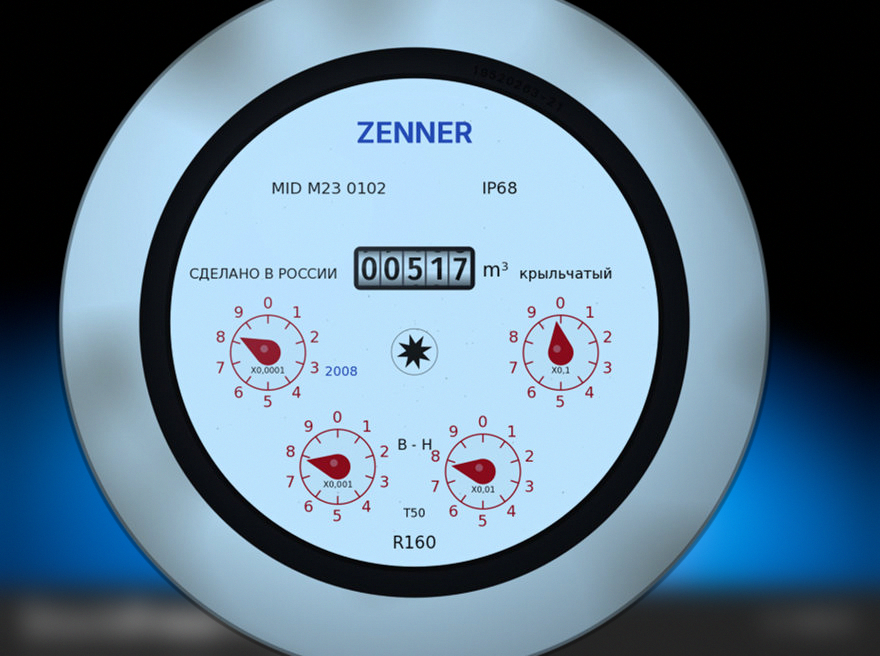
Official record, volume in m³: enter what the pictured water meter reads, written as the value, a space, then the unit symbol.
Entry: 516.9778 m³
